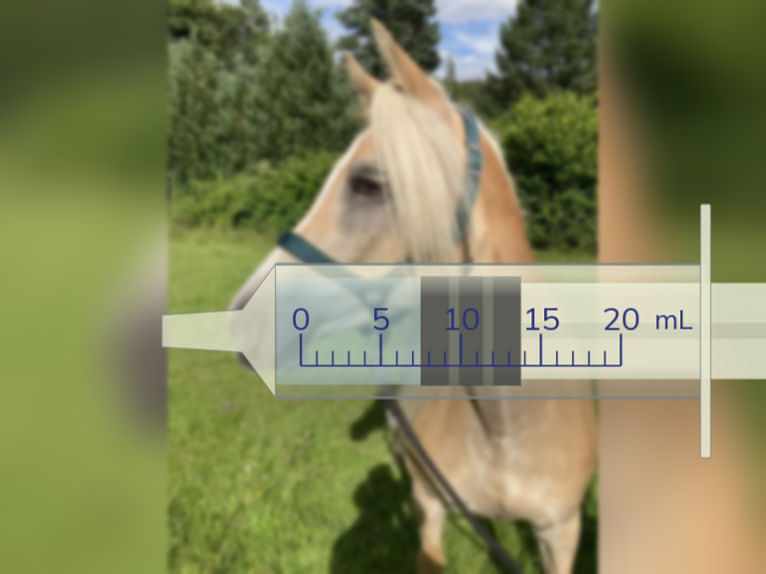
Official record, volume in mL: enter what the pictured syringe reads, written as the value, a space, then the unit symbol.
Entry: 7.5 mL
